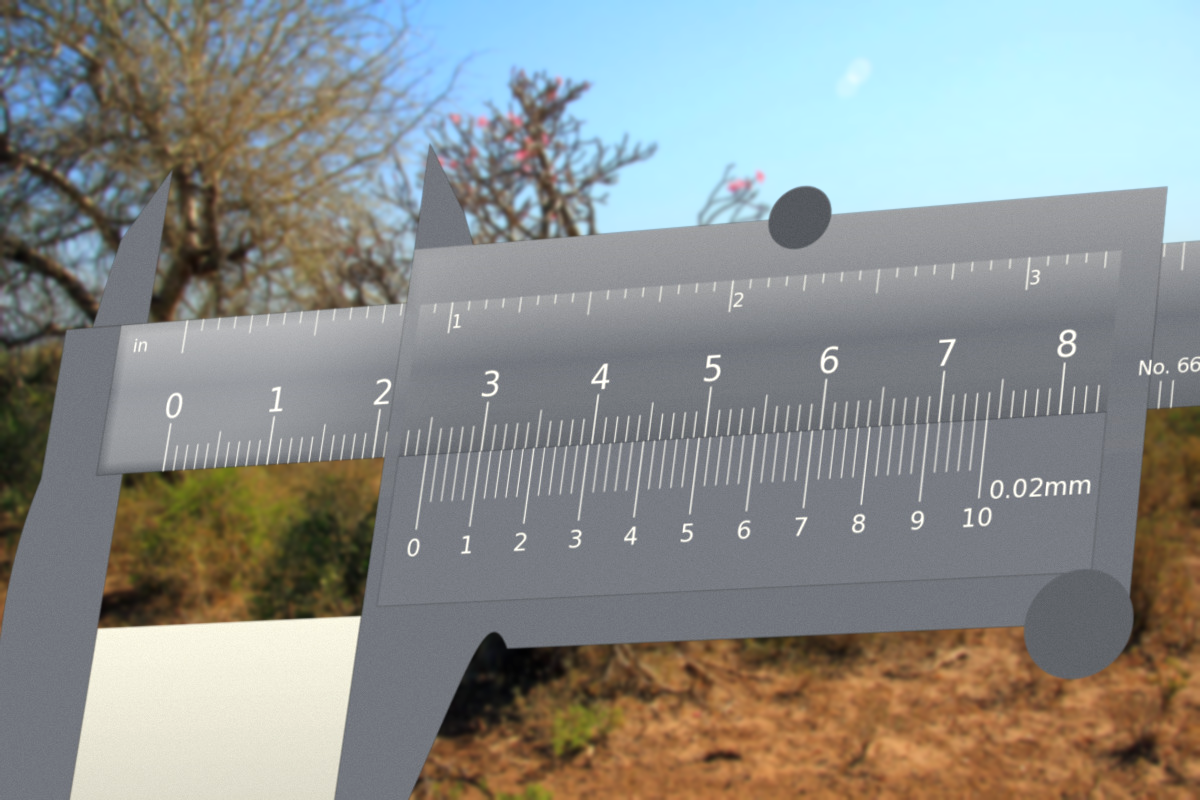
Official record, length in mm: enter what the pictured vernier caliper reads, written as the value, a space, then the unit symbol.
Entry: 25.0 mm
